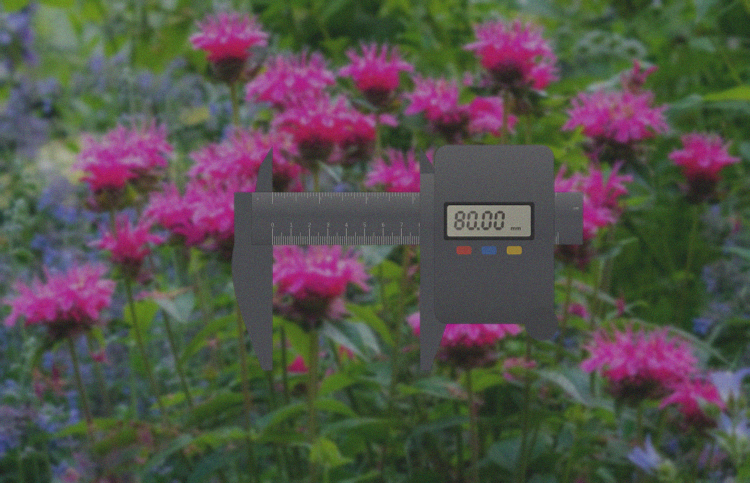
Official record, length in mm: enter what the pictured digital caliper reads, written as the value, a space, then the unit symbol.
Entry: 80.00 mm
